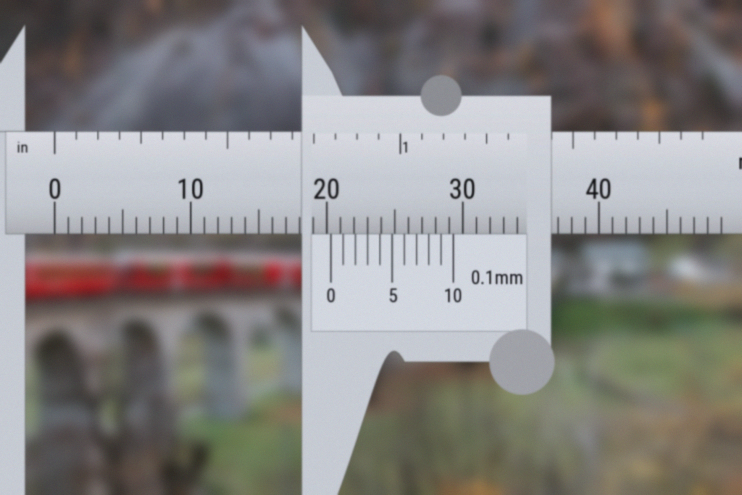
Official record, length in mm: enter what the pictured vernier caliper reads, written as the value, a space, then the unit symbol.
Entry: 20.3 mm
